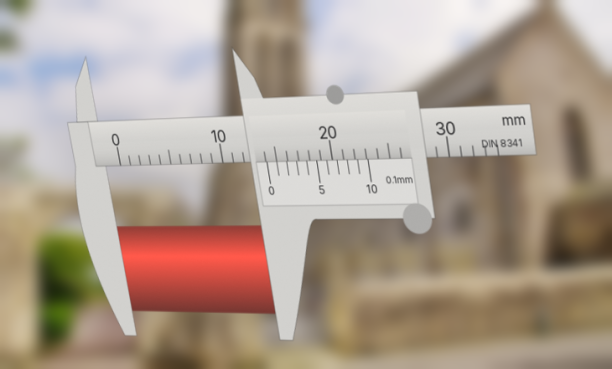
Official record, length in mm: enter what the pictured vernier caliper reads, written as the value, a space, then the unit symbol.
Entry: 14.1 mm
